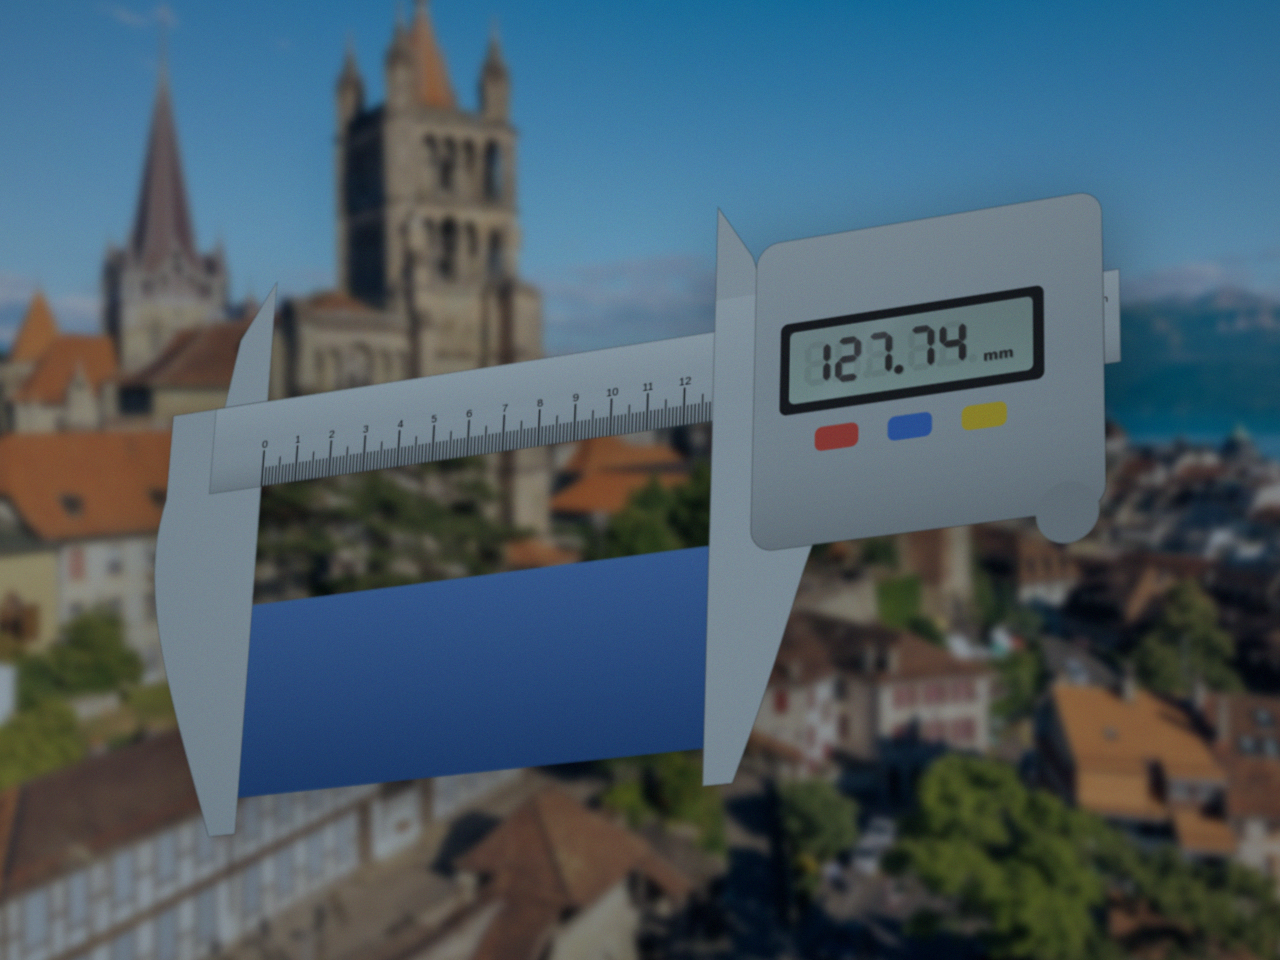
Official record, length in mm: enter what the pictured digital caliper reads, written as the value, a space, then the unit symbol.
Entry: 127.74 mm
